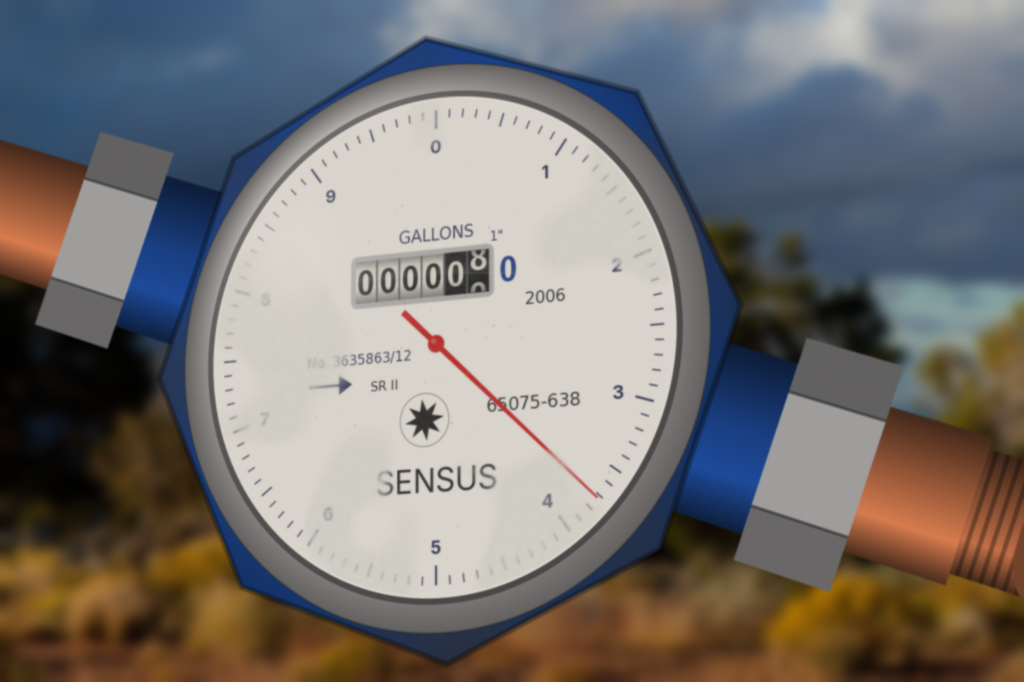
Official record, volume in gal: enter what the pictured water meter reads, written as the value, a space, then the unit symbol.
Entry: 83.7 gal
